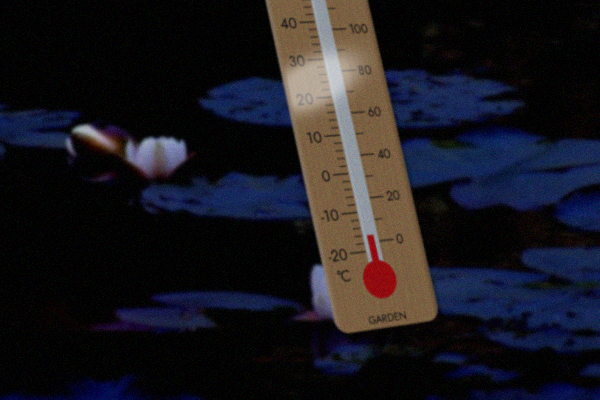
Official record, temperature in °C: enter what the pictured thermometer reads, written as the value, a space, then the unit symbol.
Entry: -16 °C
